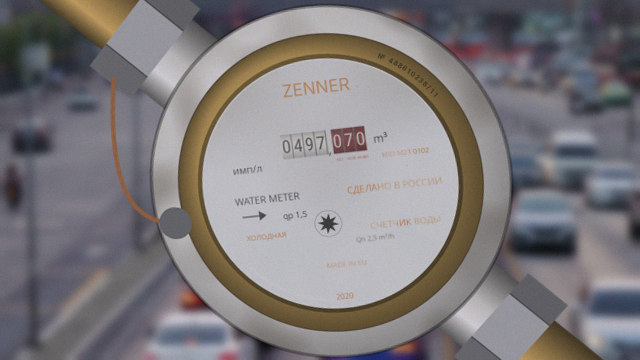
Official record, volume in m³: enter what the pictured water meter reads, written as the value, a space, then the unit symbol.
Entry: 497.070 m³
